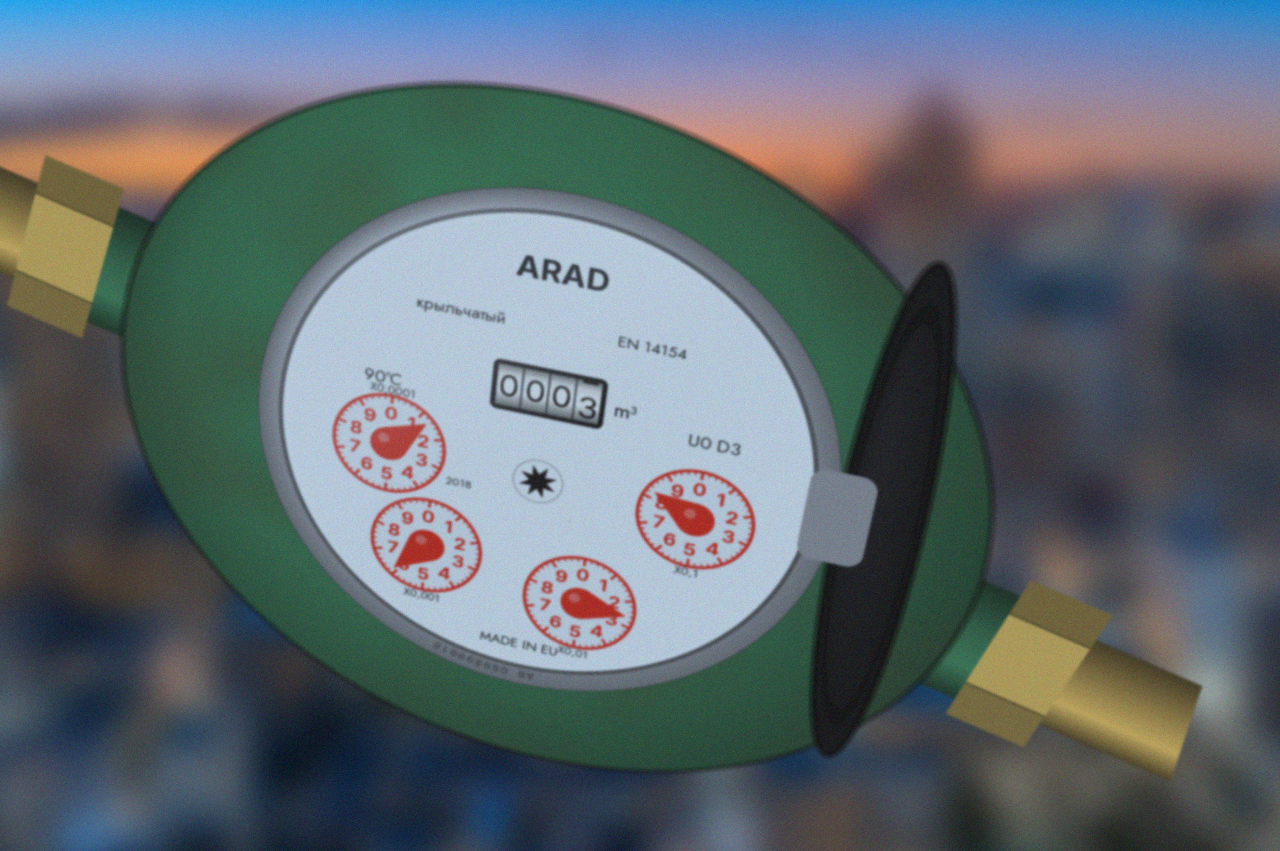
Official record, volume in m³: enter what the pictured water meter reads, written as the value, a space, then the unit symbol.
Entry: 2.8261 m³
